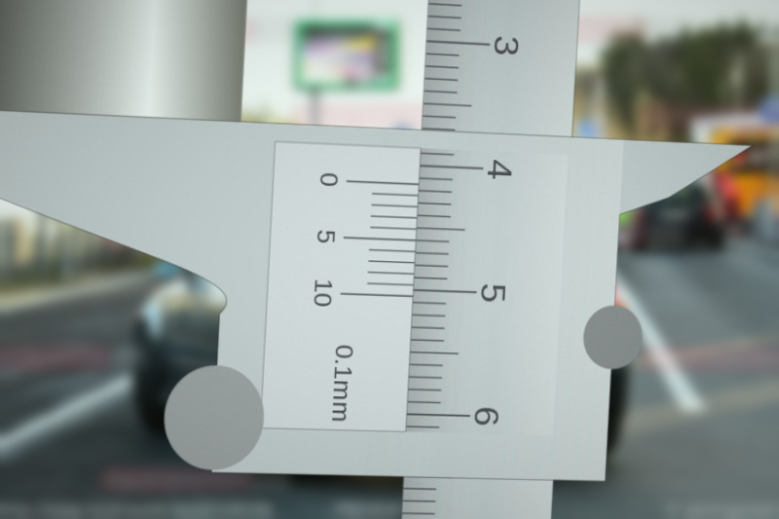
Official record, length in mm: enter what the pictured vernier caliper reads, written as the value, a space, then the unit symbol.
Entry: 41.5 mm
